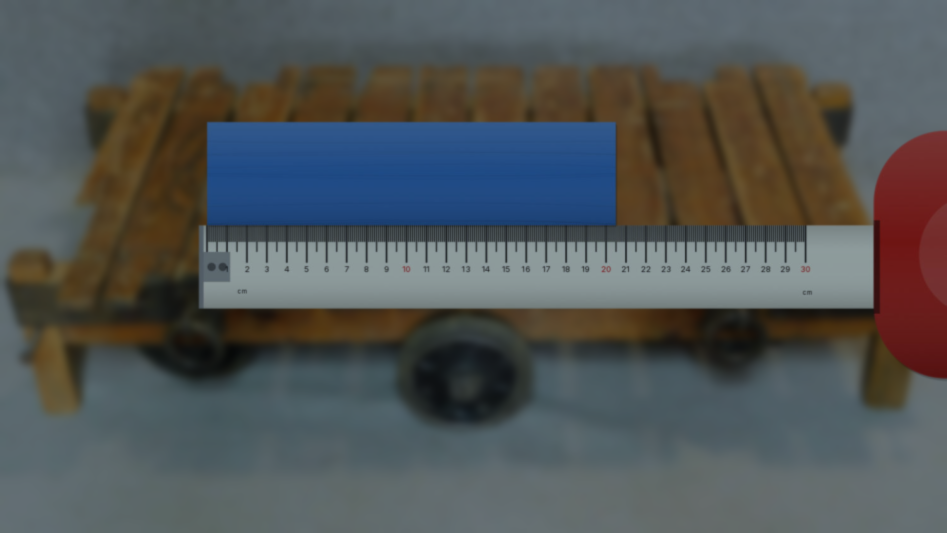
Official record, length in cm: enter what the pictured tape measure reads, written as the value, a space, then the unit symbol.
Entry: 20.5 cm
